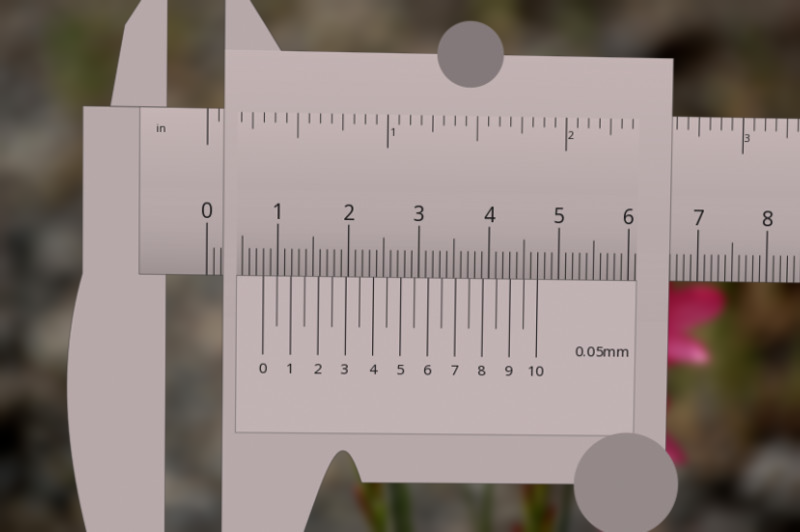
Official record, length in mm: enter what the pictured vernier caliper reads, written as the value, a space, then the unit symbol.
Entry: 8.0 mm
